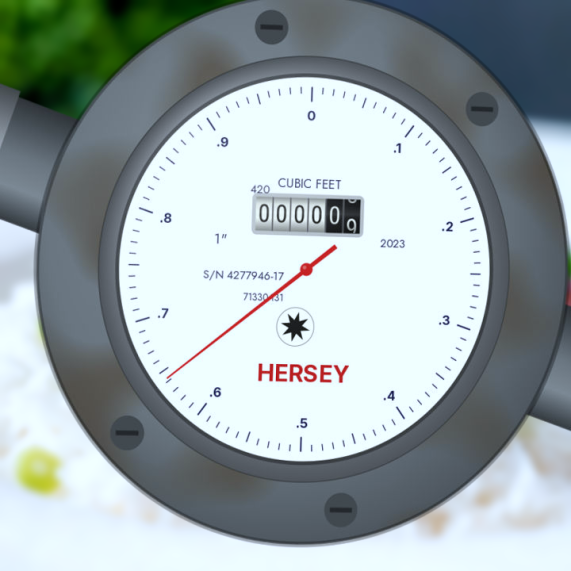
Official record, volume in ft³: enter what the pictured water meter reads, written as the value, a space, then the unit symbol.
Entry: 8.64 ft³
